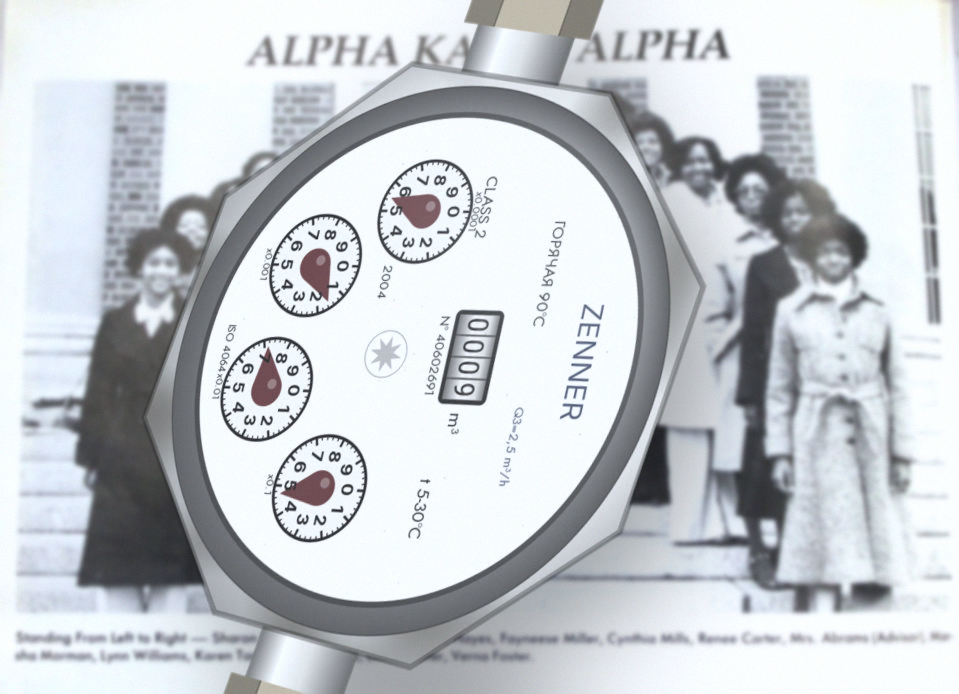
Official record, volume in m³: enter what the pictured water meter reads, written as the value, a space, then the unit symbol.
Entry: 9.4715 m³
